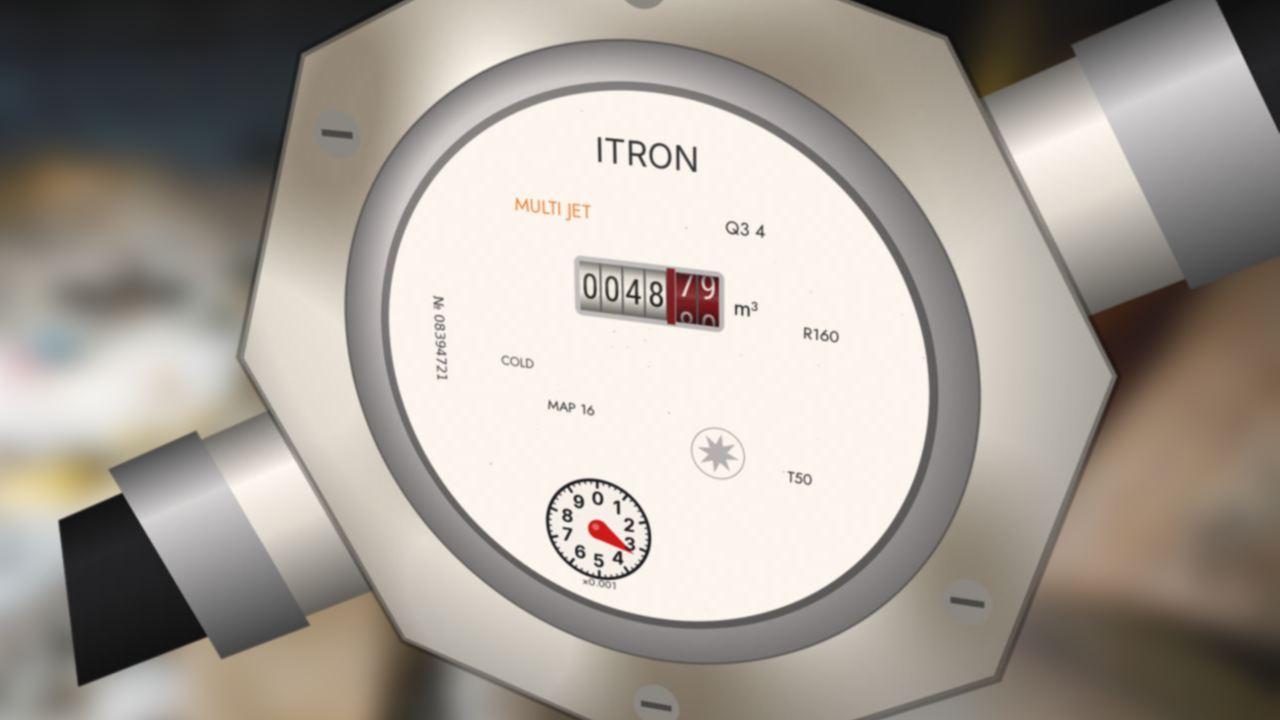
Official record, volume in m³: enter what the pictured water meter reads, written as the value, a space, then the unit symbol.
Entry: 48.793 m³
